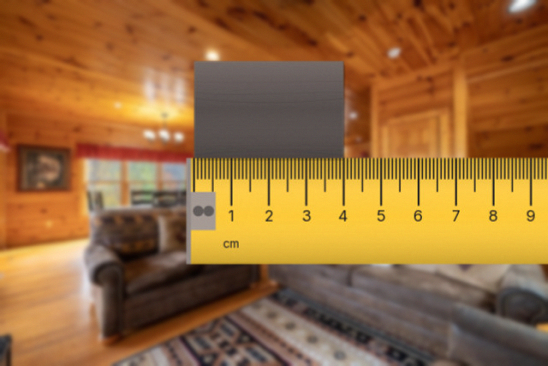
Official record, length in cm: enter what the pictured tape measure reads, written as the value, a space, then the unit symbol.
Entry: 4 cm
